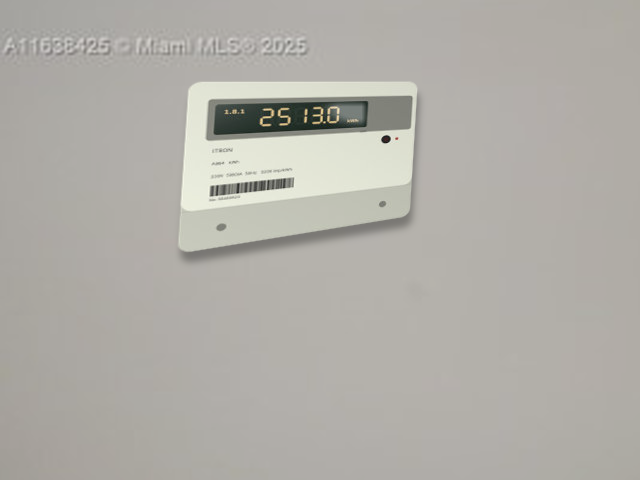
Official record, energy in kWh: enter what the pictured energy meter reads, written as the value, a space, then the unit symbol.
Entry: 2513.0 kWh
